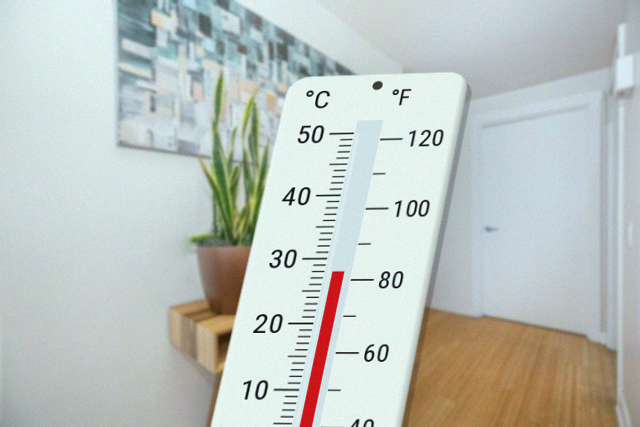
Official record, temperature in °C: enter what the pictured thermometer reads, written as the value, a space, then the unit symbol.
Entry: 28 °C
